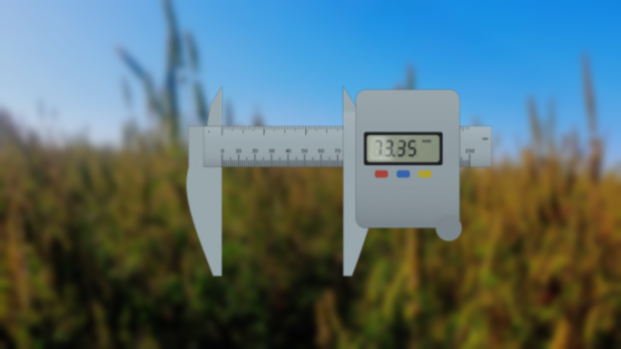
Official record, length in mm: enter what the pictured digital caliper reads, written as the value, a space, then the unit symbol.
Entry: 73.35 mm
